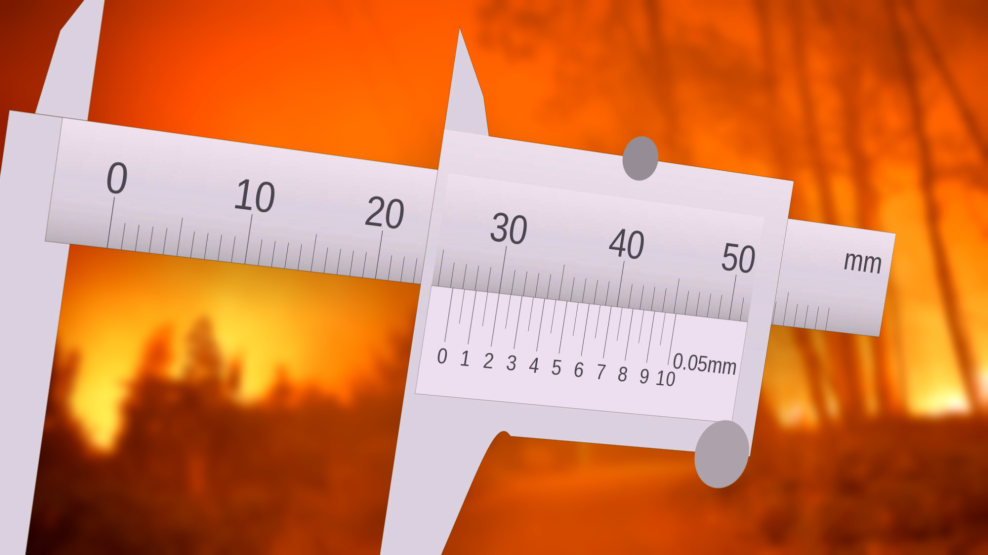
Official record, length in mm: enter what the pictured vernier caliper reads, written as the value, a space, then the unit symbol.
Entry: 26.2 mm
